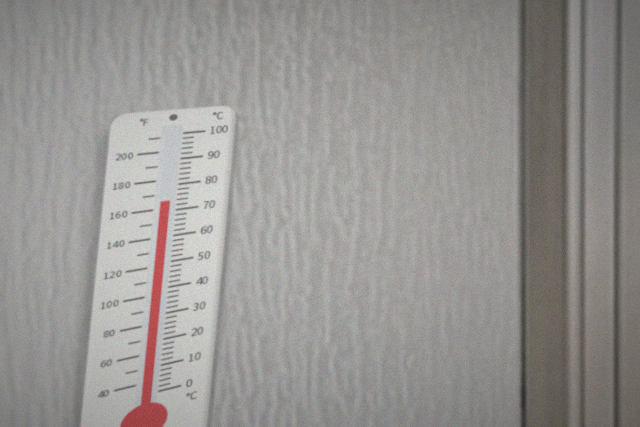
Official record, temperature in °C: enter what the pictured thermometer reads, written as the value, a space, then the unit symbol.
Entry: 74 °C
